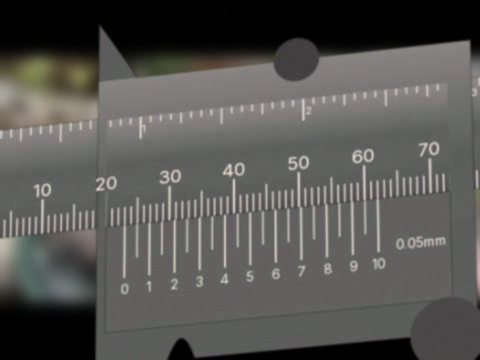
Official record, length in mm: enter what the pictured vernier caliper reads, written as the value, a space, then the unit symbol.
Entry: 23.0 mm
